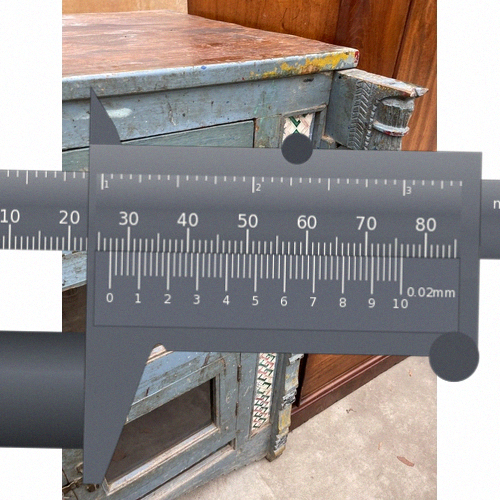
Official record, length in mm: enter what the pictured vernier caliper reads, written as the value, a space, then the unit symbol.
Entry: 27.0 mm
